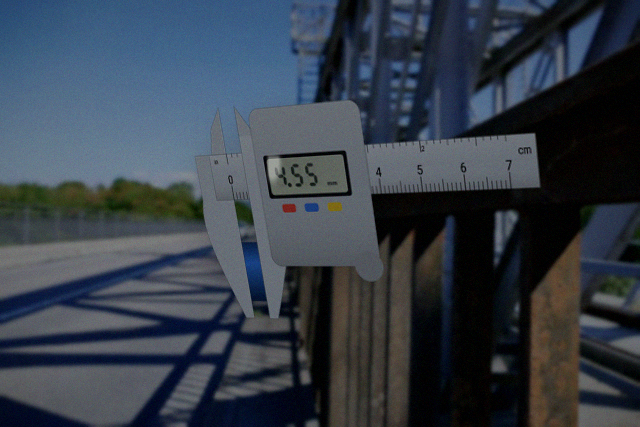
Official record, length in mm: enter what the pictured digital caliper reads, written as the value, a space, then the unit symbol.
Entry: 4.55 mm
